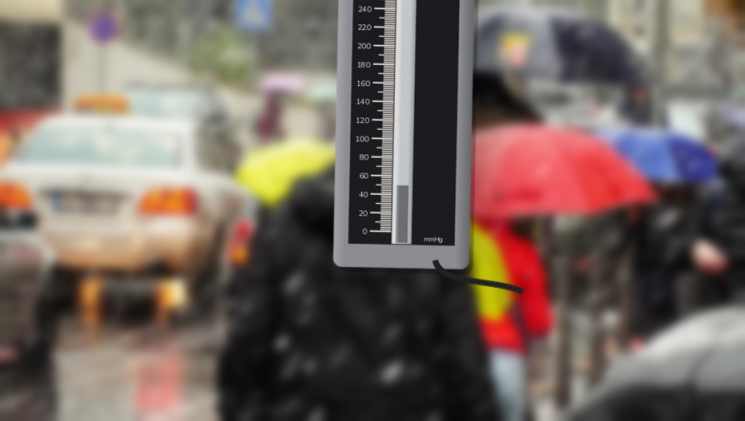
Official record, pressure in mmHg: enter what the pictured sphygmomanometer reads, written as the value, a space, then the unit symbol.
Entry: 50 mmHg
